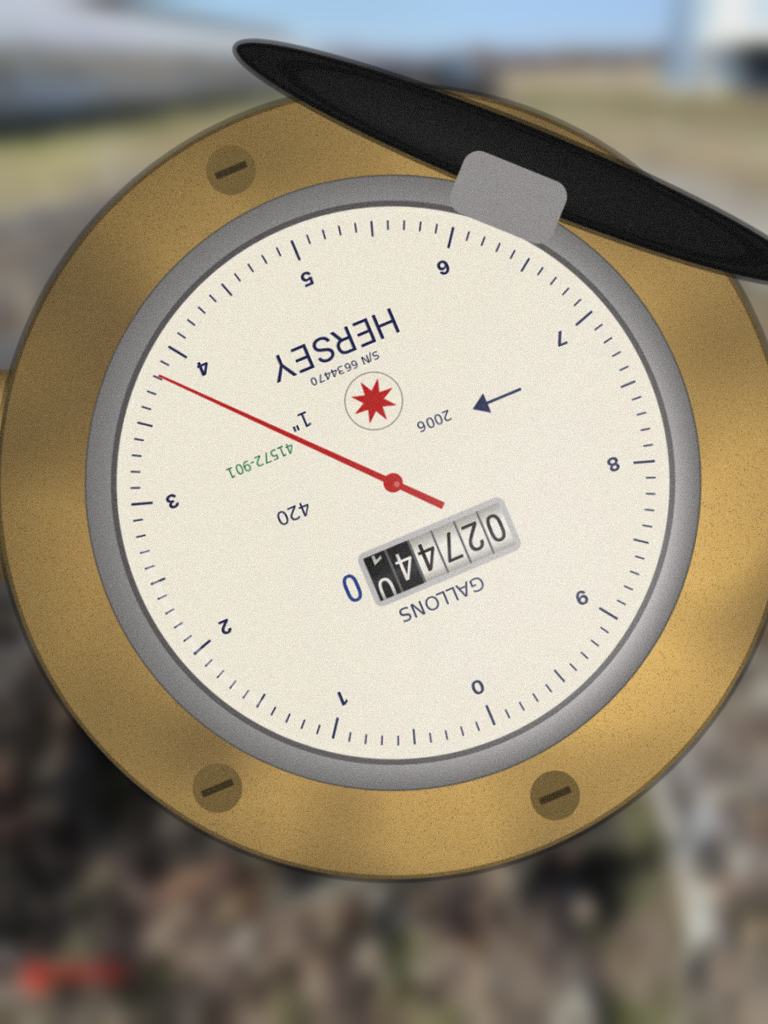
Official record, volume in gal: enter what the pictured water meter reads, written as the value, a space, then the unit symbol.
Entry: 274403.8 gal
